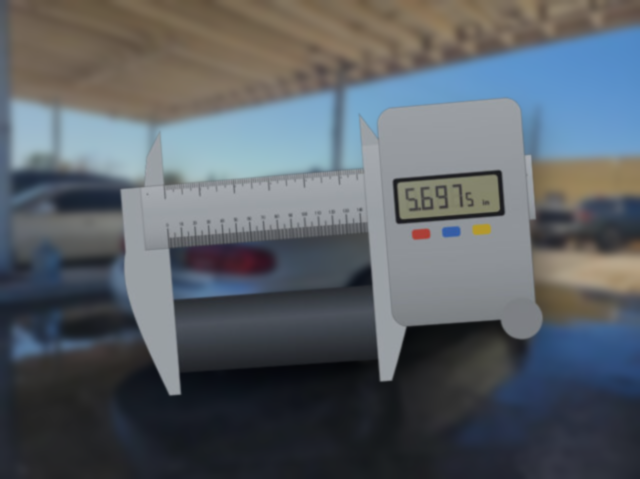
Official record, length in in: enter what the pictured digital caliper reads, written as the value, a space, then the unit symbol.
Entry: 5.6975 in
